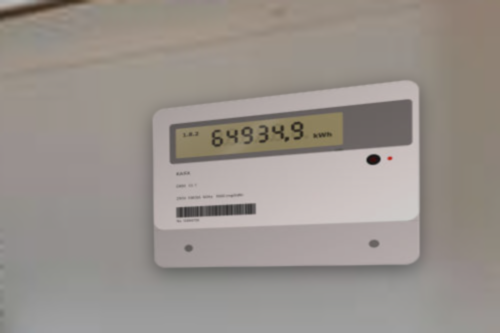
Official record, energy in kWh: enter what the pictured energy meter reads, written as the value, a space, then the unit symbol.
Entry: 64934.9 kWh
